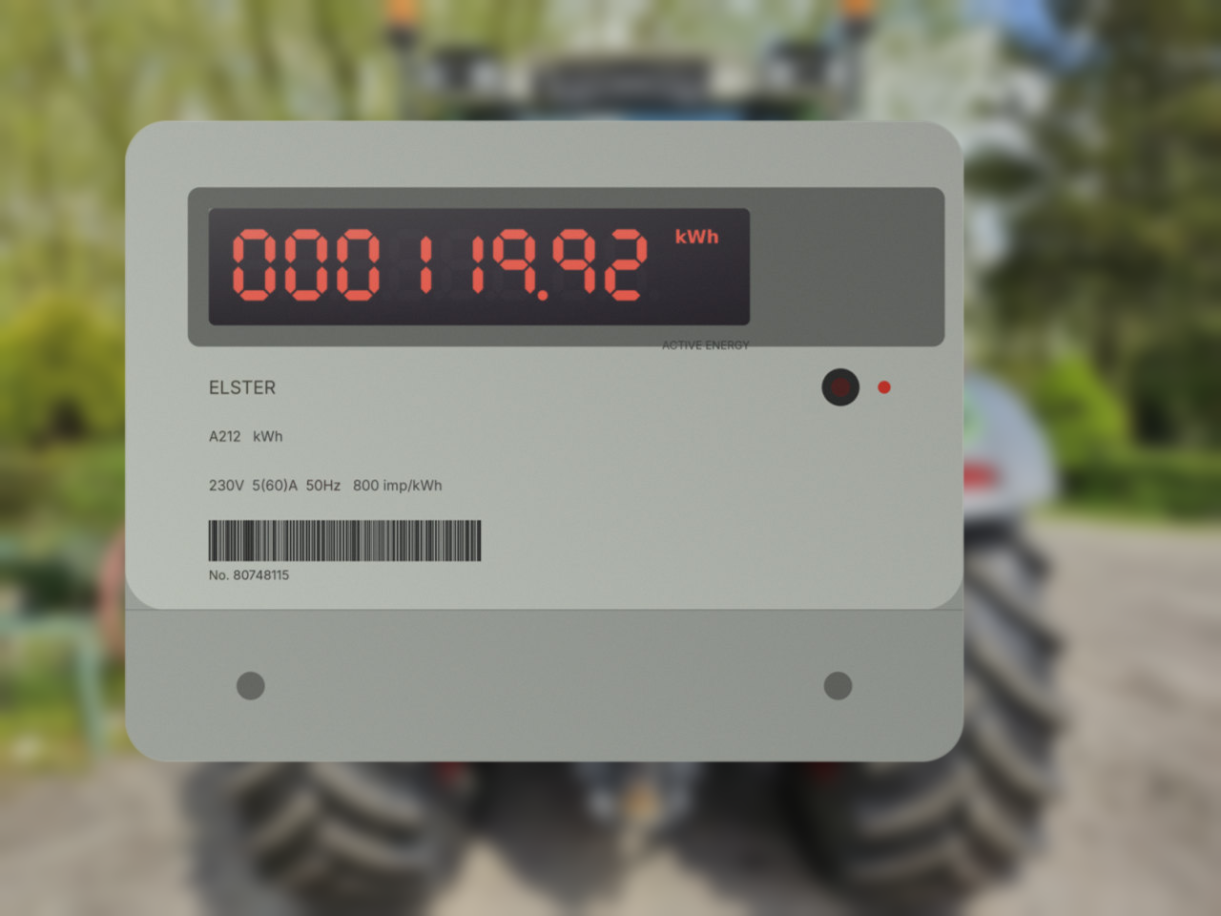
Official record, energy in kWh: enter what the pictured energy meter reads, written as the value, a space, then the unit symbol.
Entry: 119.92 kWh
